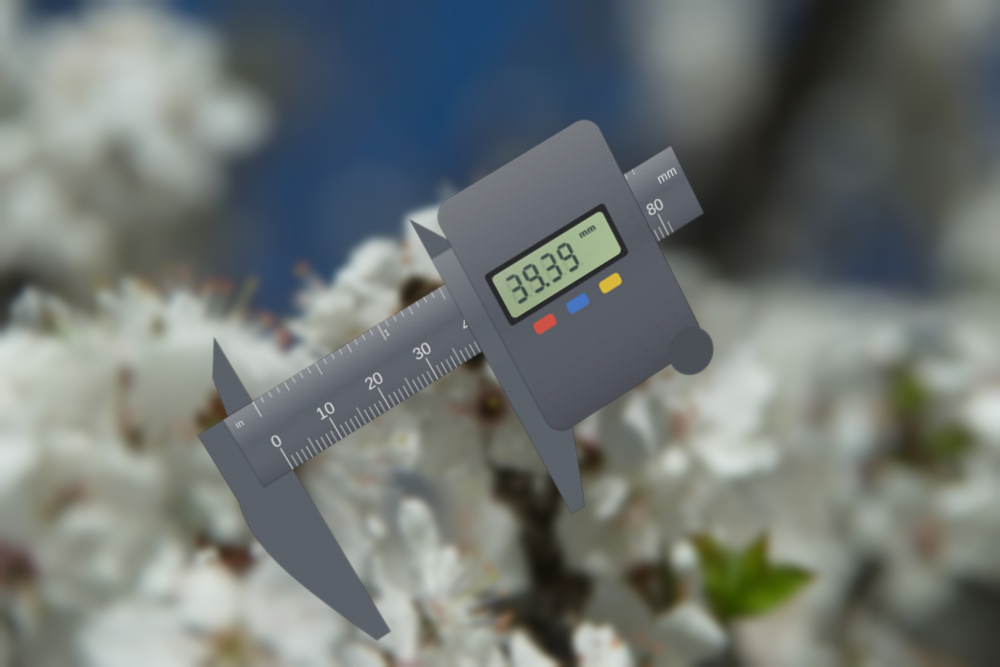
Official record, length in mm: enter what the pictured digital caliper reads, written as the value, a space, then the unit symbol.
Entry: 39.39 mm
